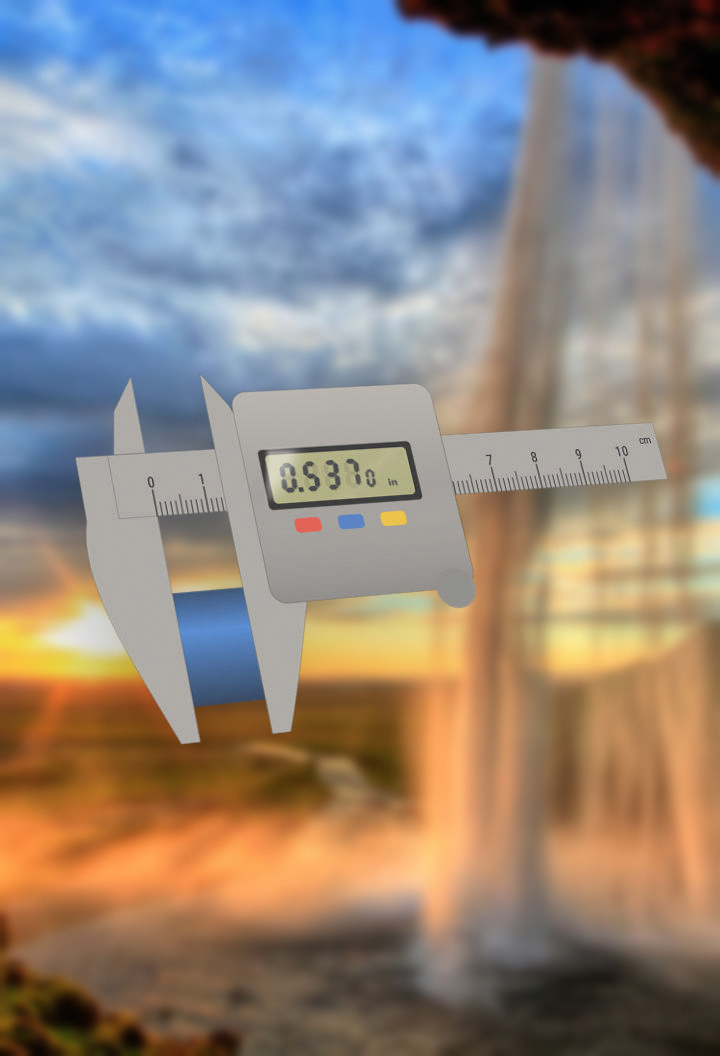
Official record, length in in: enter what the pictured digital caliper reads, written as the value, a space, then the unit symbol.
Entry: 0.5370 in
